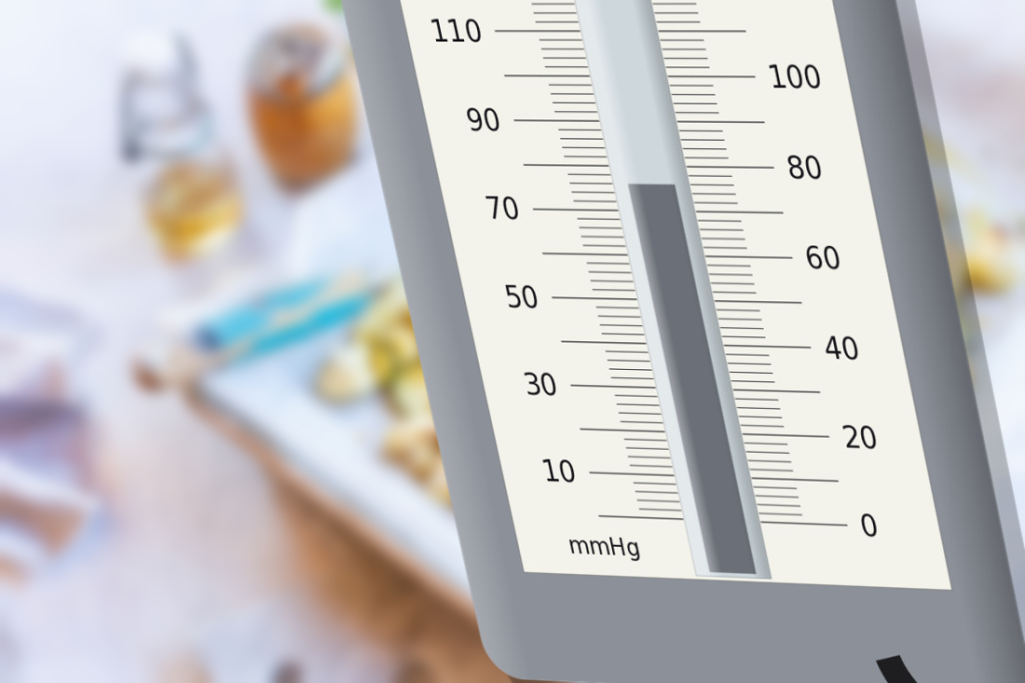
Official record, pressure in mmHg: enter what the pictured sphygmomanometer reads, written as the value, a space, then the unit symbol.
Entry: 76 mmHg
